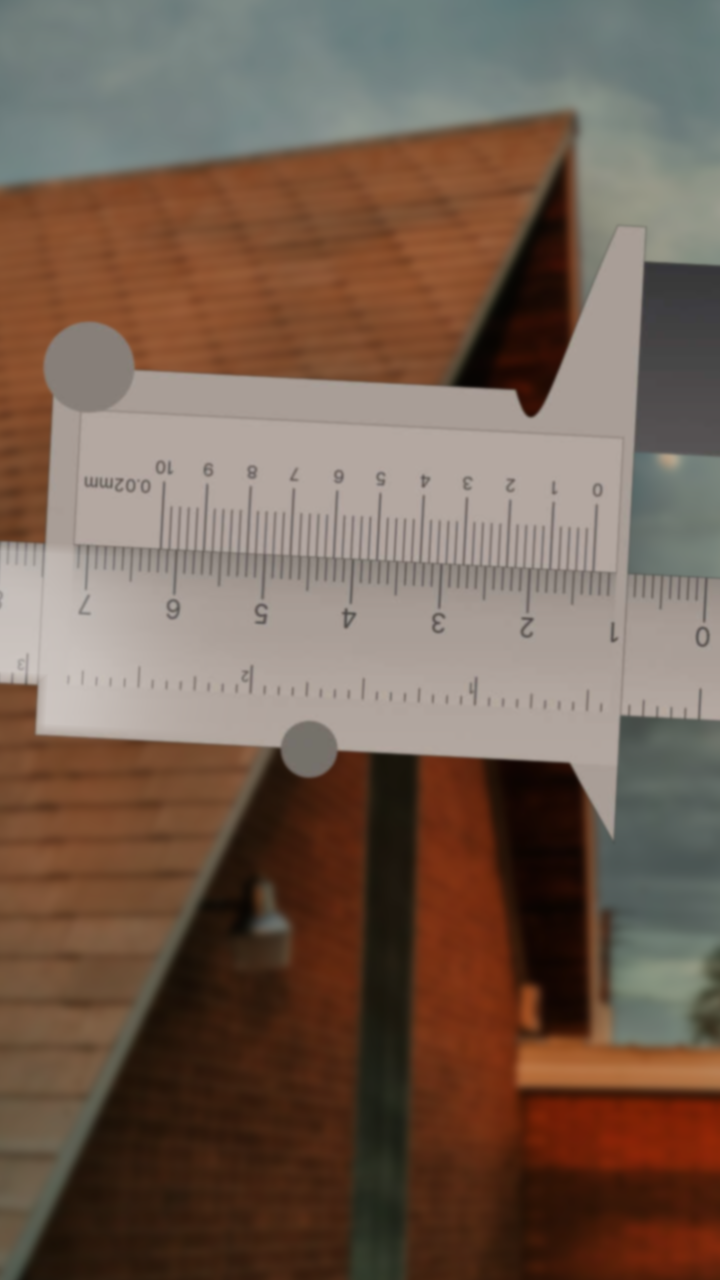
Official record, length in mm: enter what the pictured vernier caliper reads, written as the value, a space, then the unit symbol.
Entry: 12.8 mm
